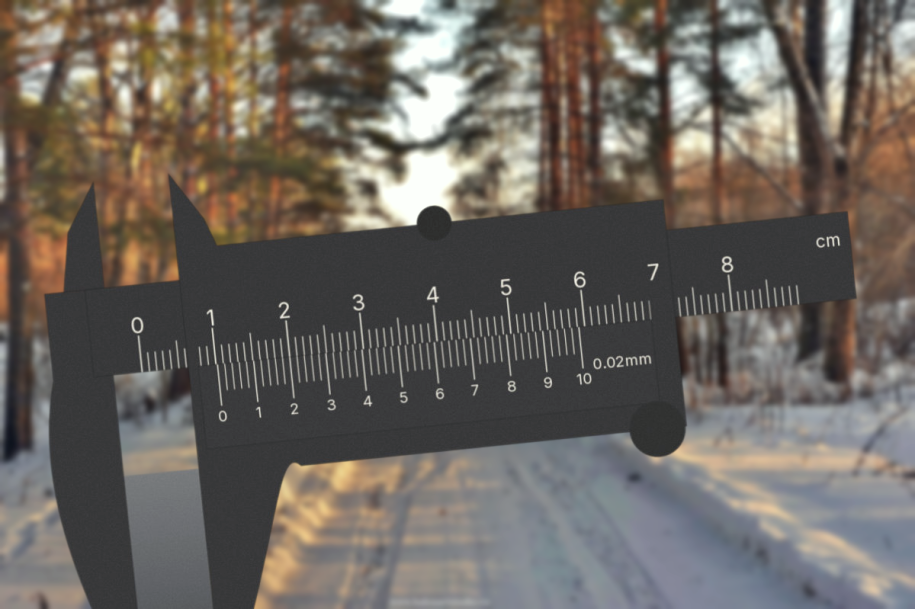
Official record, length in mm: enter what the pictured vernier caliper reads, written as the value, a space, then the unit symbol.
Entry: 10.2 mm
